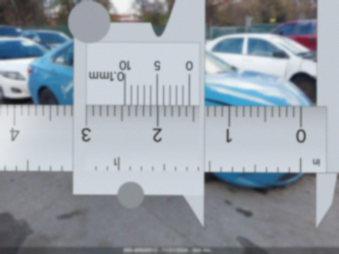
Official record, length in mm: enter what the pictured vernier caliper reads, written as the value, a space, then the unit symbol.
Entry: 15.6 mm
